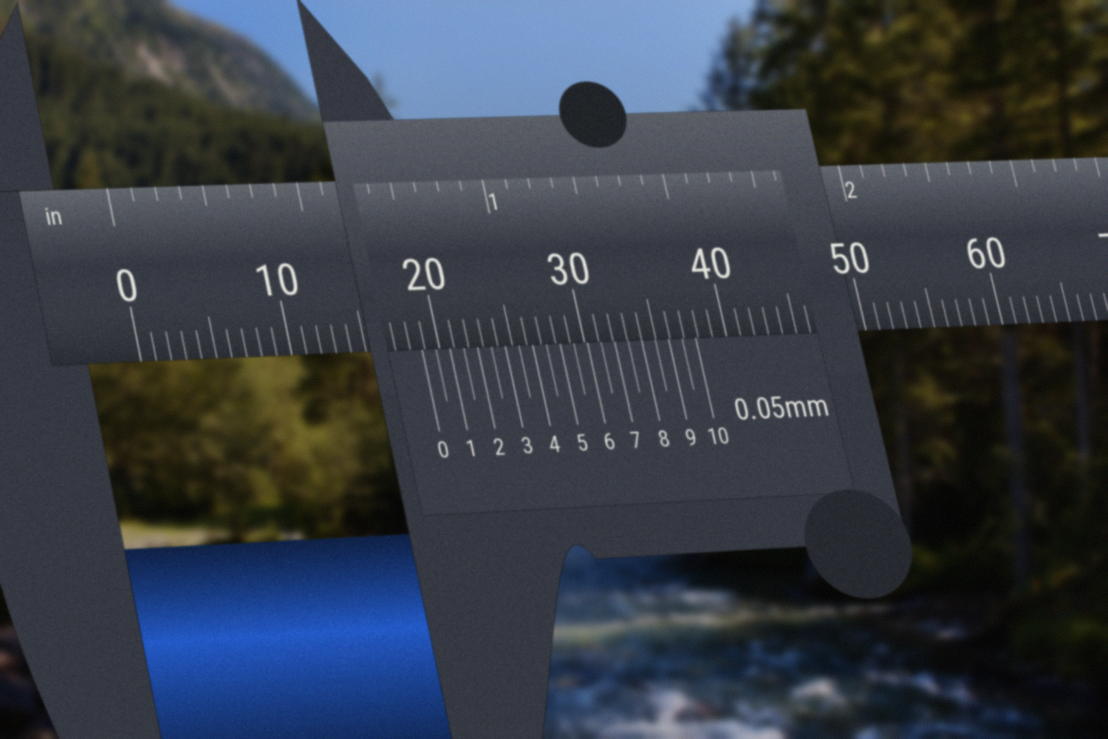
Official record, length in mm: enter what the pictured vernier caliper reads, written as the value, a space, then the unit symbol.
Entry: 18.8 mm
